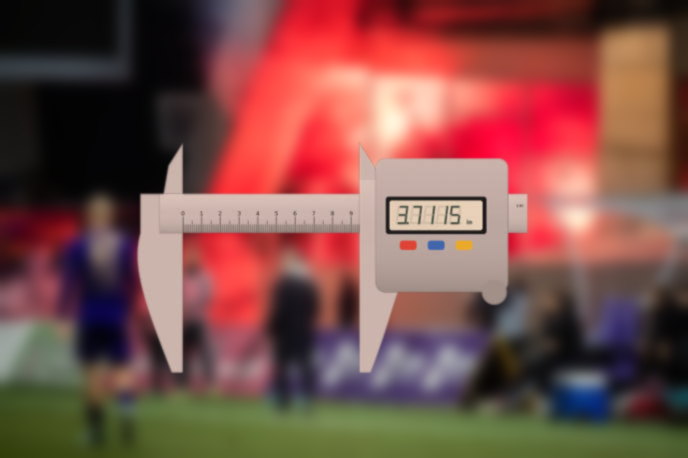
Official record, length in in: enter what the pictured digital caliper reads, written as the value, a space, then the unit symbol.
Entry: 3.7115 in
